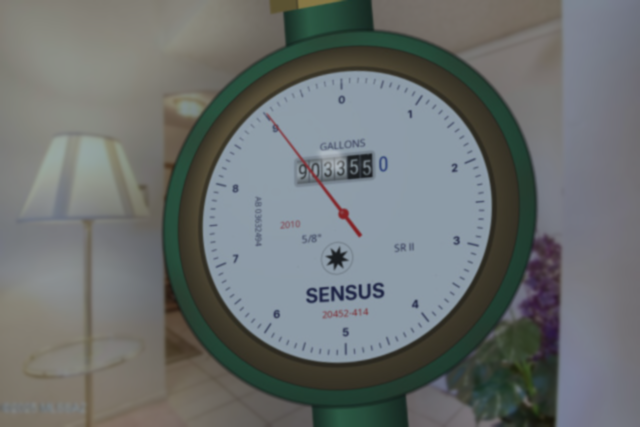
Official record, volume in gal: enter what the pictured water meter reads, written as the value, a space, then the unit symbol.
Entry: 9033549.0 gal
